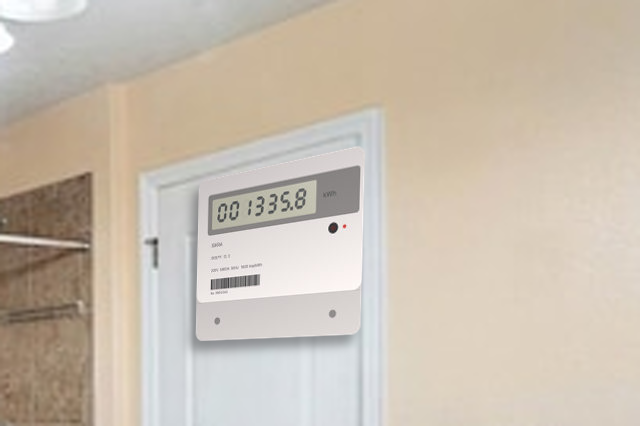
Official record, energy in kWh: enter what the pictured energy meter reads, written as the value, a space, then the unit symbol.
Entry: 1335.8 kWh
